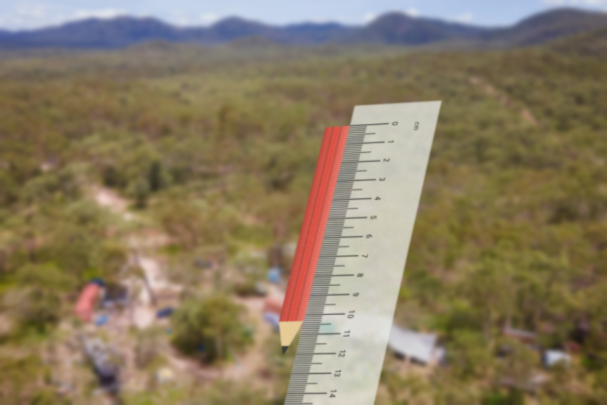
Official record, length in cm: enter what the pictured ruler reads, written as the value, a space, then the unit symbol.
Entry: 12 cm
